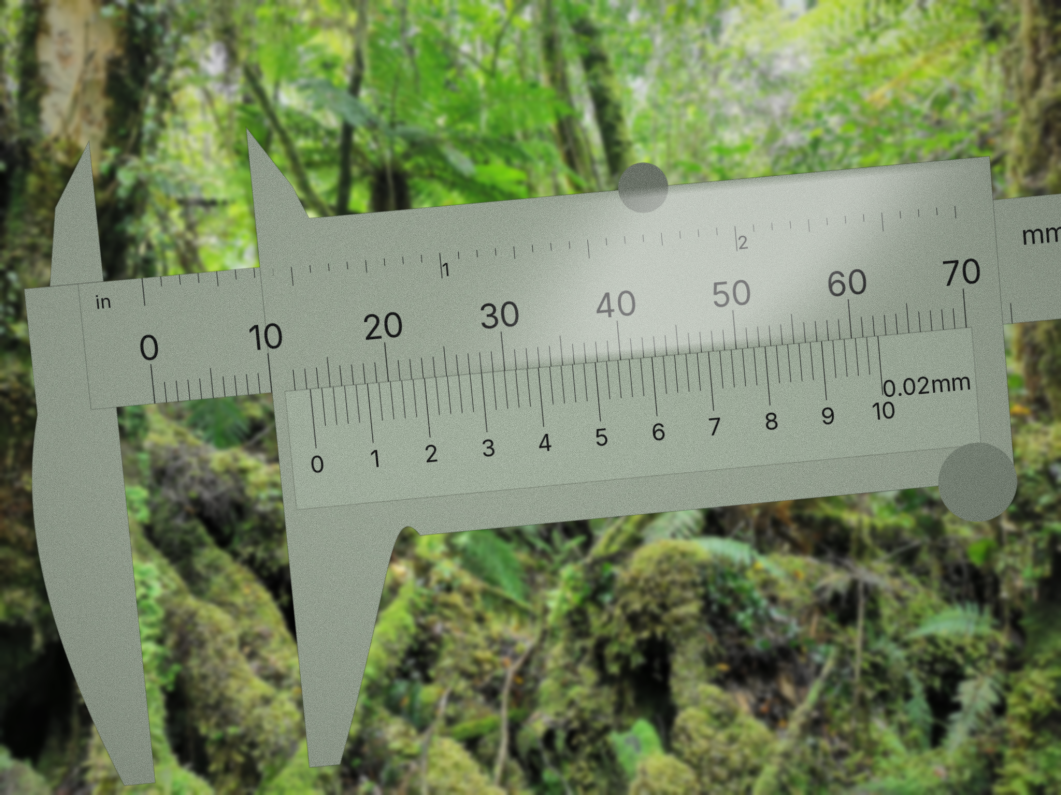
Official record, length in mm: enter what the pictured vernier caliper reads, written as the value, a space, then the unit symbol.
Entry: 13.3 mm
